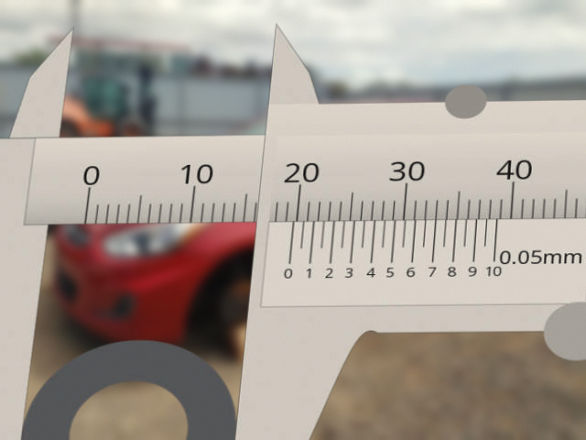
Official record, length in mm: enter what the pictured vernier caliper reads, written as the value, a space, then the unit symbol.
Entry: 19.7 mm
